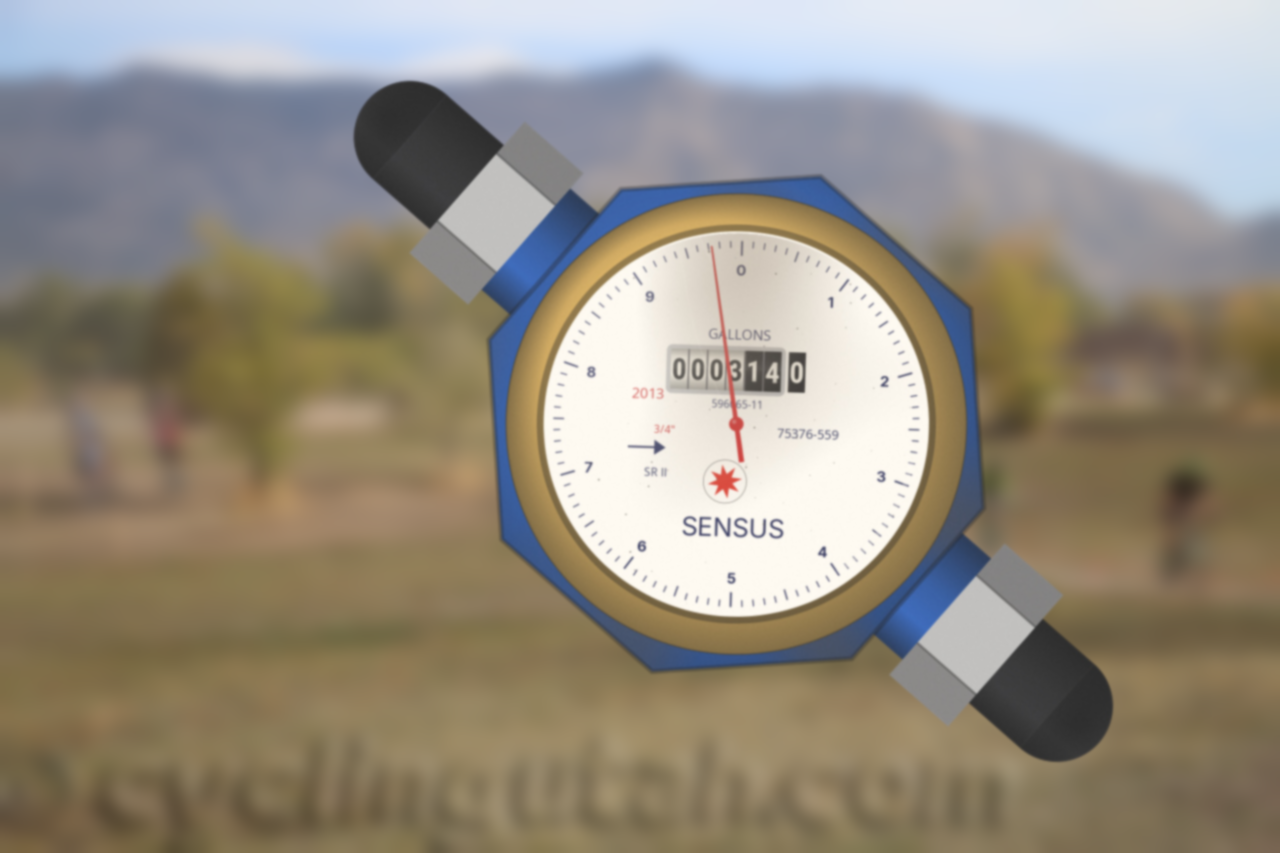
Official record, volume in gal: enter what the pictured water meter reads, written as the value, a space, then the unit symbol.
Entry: 3139.7 gal
